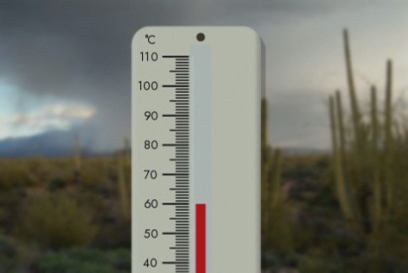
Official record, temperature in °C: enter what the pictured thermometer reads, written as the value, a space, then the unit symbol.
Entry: 60 °C
